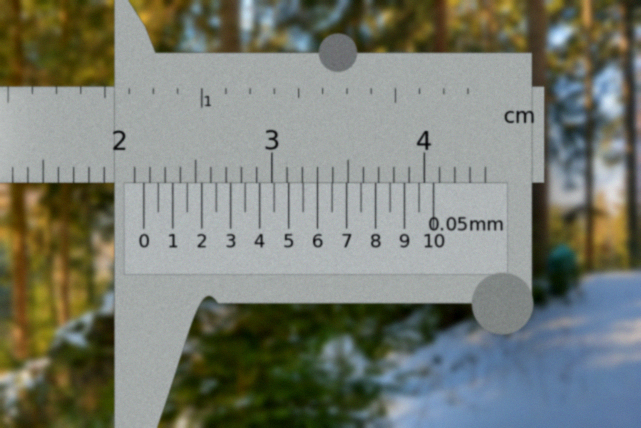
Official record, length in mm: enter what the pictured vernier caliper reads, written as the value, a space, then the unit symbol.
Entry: 21.6 mm
